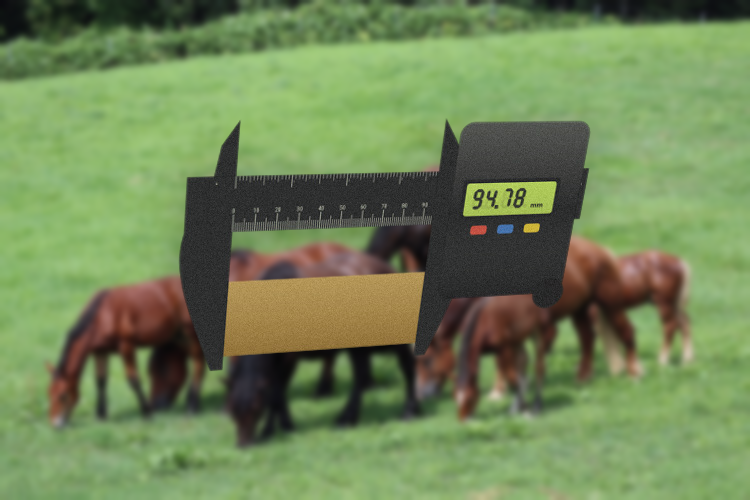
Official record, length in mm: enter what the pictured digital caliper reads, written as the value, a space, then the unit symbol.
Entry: 94.78 mm
